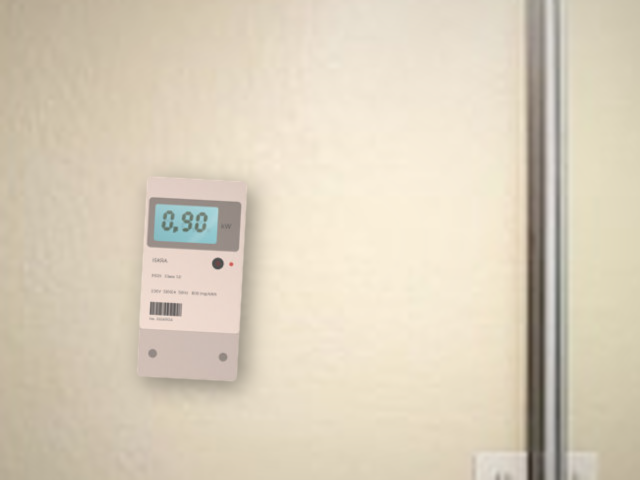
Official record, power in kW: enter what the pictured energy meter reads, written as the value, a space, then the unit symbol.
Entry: 0.90 kW
